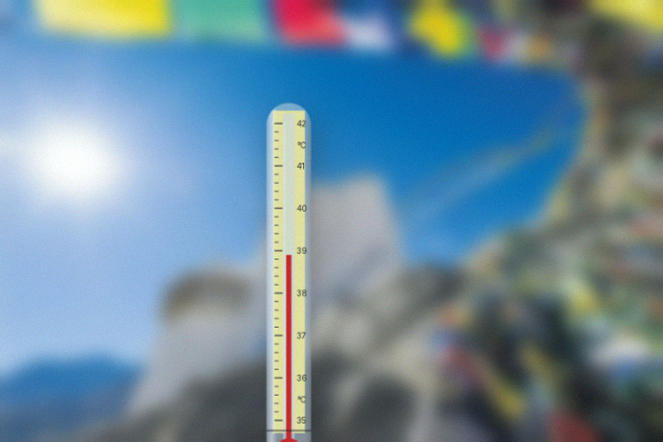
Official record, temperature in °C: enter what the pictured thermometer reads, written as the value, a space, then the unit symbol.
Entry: 38.9 °C
